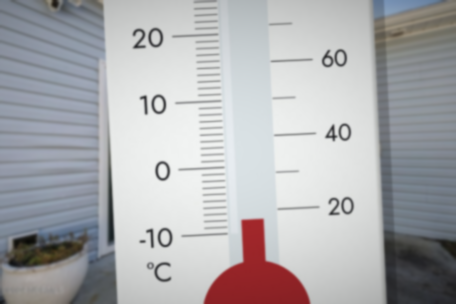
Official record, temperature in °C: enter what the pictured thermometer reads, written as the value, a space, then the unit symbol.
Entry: -8 °C
